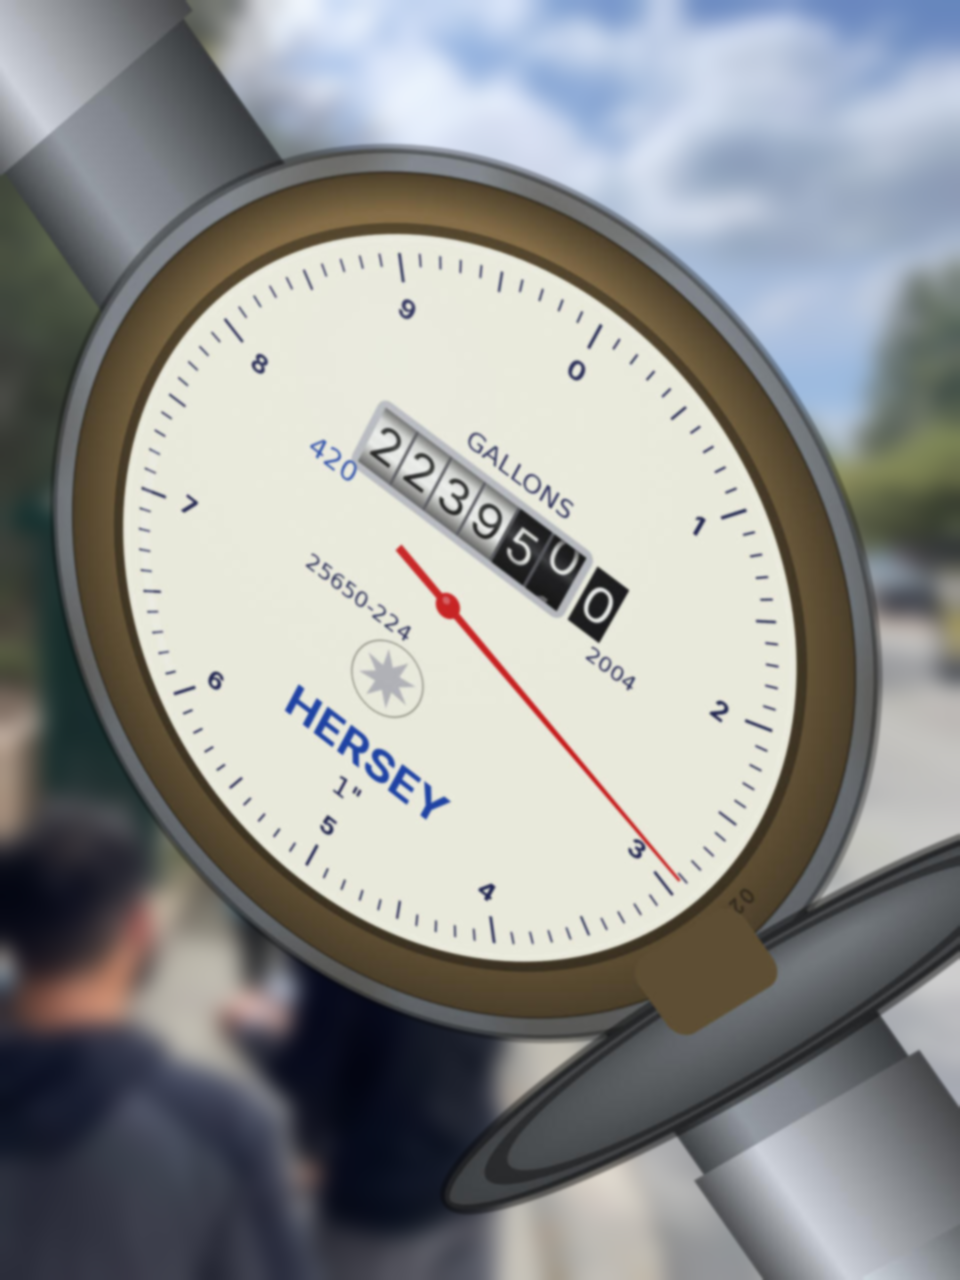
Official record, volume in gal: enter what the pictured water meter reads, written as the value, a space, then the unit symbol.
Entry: 2239502.9 gal
